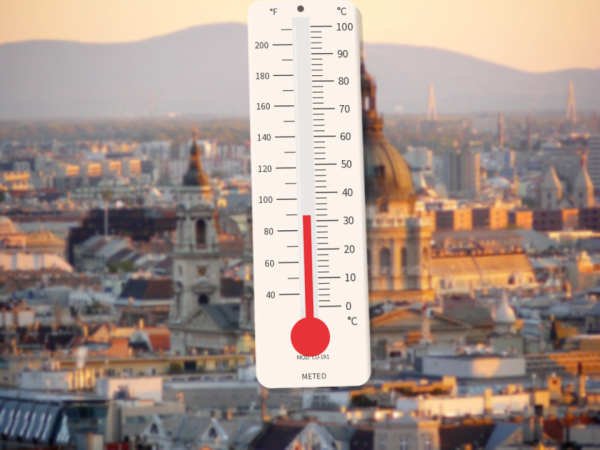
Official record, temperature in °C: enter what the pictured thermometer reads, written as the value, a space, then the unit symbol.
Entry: 32 °C
